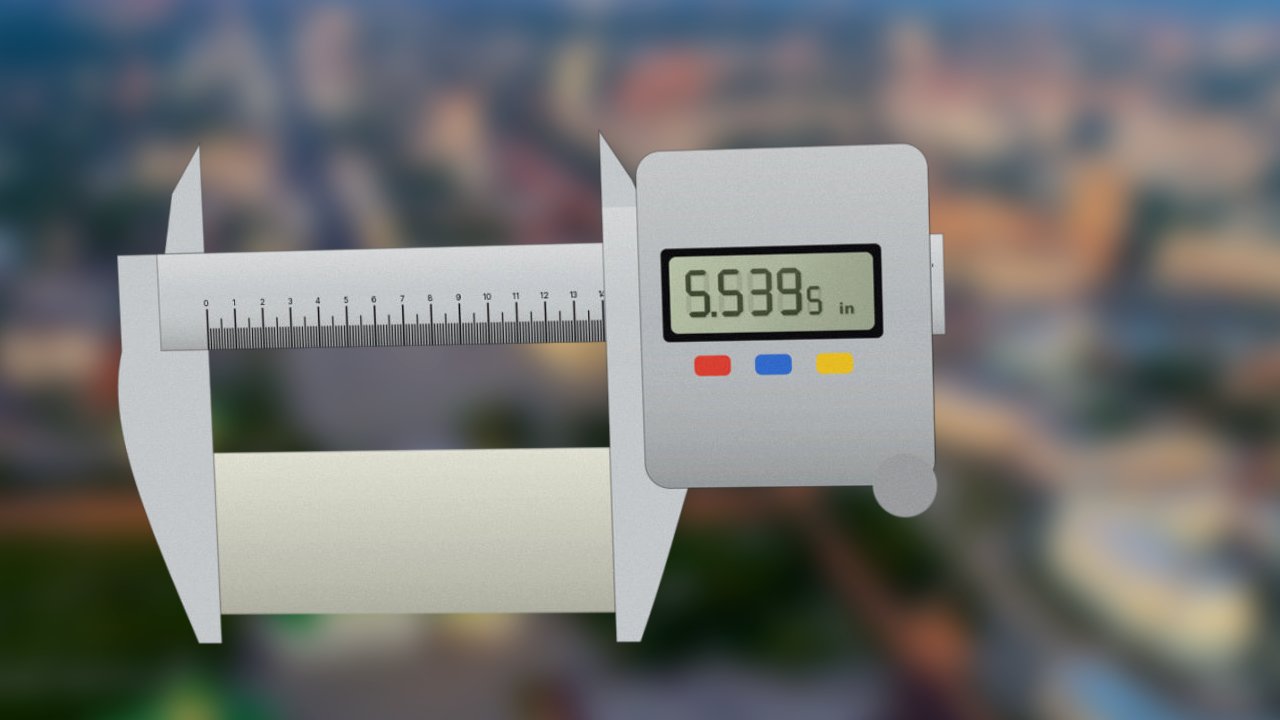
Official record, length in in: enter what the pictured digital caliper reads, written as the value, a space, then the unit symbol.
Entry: 5.5395 in
